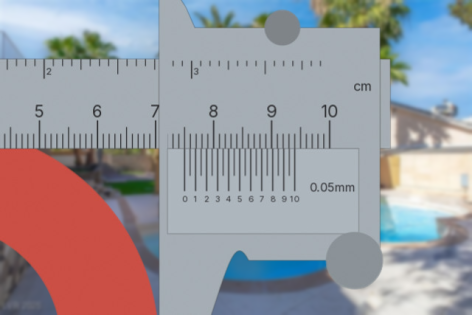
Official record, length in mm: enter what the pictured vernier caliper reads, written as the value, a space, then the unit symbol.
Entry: 75.0 mm
